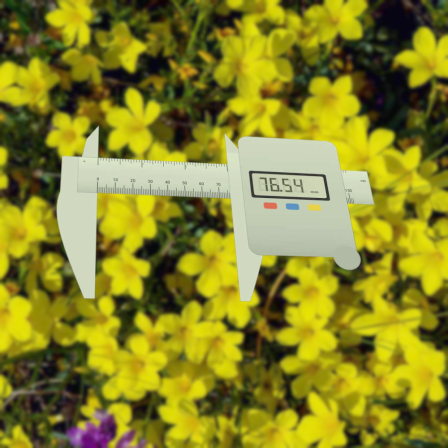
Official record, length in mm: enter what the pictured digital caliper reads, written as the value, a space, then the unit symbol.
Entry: 76.54 mm
